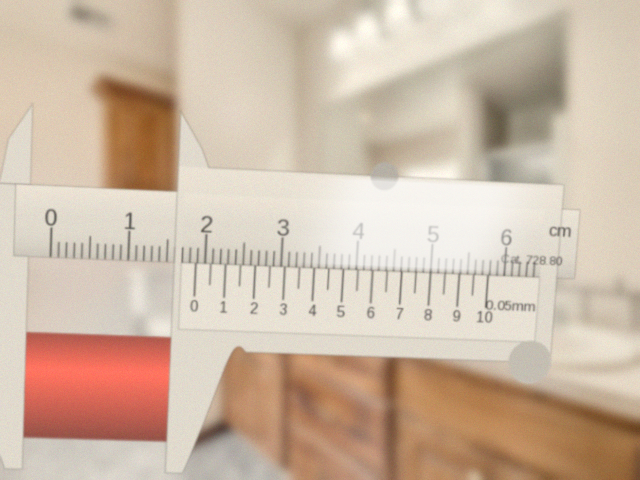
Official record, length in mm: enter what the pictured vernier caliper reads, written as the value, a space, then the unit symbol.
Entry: 18.8 mm
